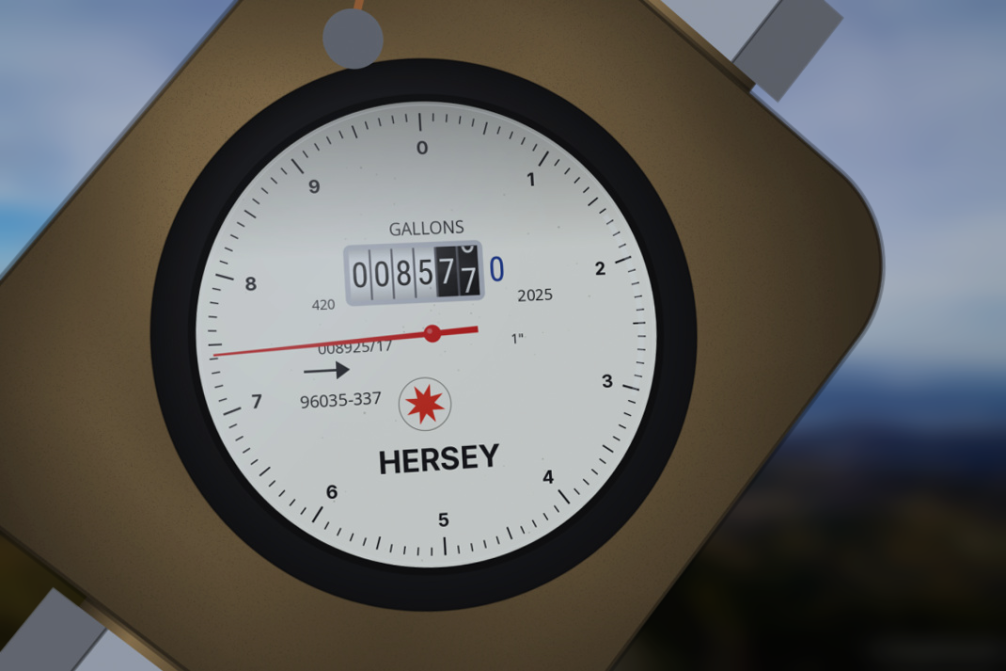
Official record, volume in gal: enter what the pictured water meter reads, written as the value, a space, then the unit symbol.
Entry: 85767.4 gal
